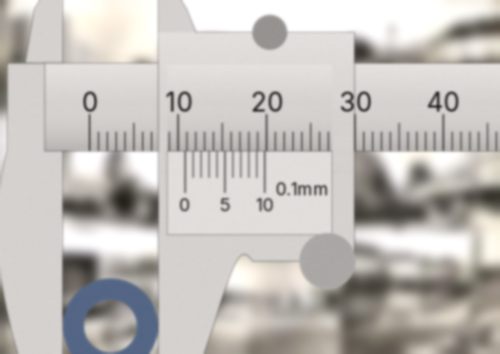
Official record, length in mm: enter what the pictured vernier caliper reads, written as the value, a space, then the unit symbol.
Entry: 10.8 mm
